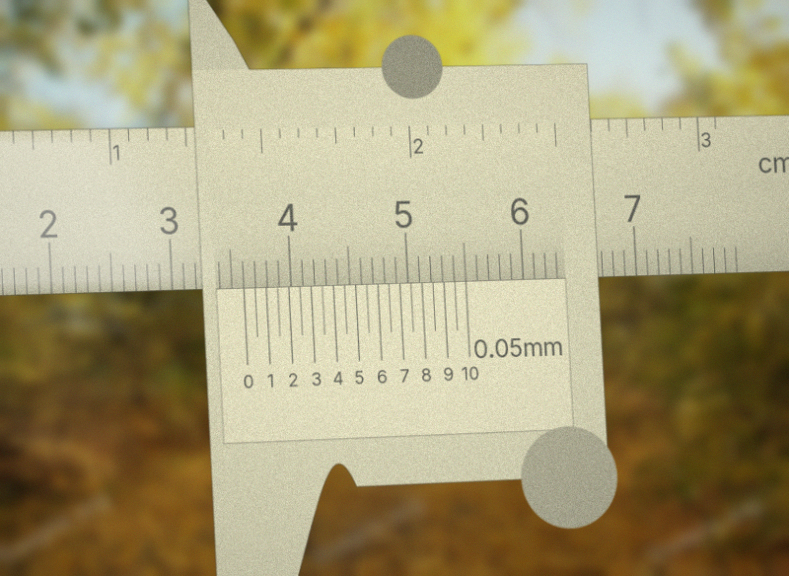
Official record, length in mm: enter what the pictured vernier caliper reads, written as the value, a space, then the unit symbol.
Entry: 36.0 mm
